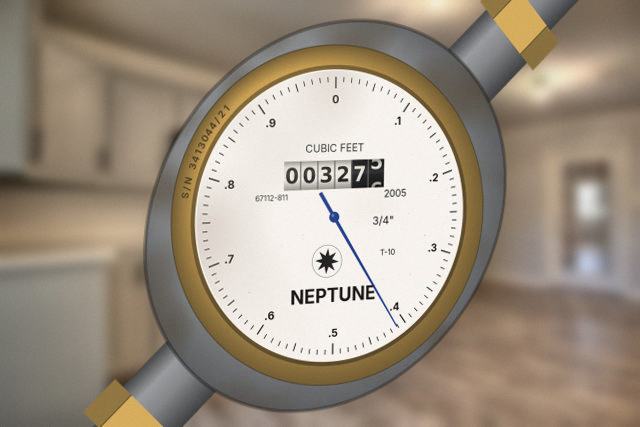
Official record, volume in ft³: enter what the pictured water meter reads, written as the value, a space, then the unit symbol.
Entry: 3275.41 ft³
